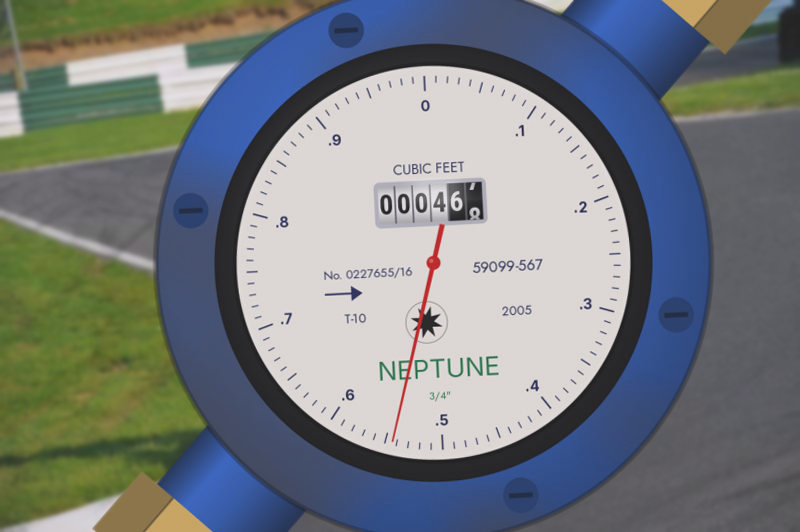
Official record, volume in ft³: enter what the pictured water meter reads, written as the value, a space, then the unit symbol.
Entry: 467.54 ft³
